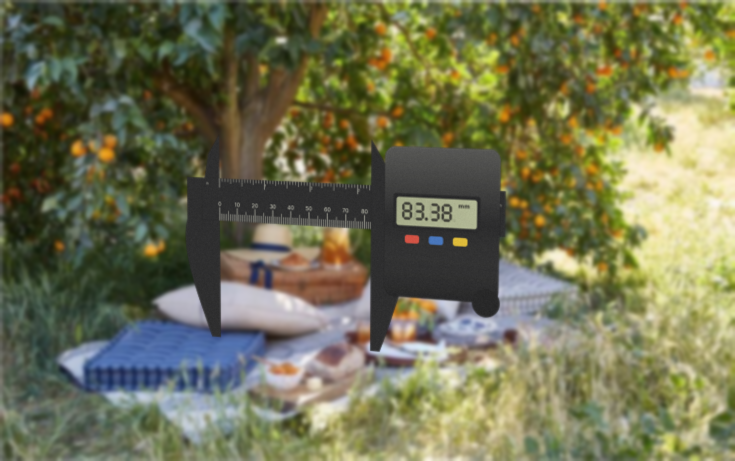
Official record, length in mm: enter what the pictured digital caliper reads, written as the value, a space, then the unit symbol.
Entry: 83.38 mm
